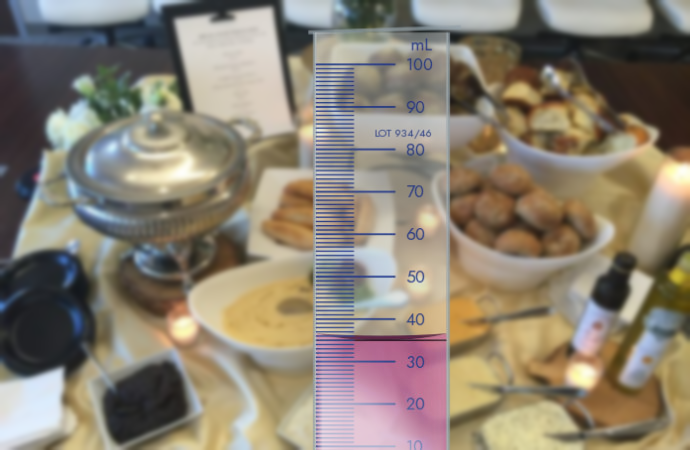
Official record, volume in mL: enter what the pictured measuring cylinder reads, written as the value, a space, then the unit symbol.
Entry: 35 mL
